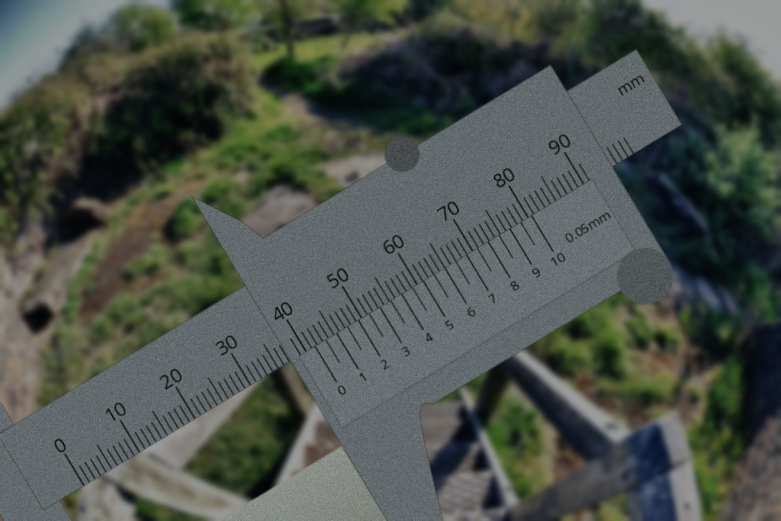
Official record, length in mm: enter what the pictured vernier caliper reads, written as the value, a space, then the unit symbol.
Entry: 41.6 mm
